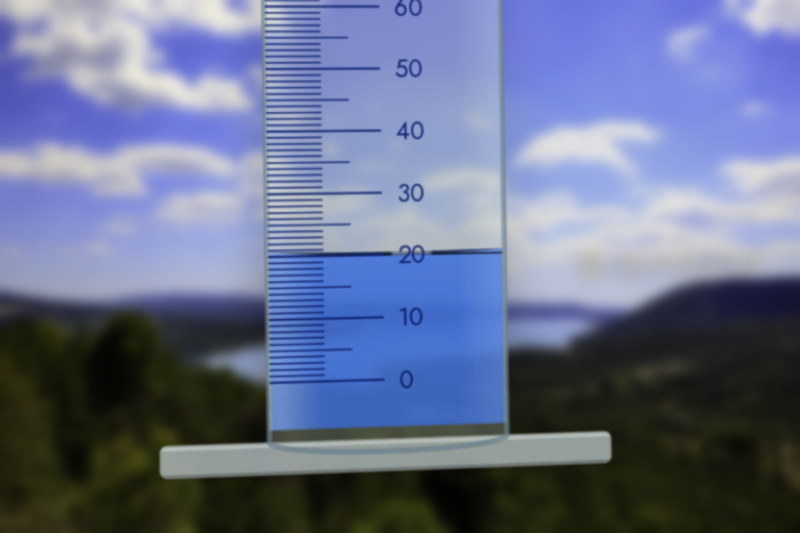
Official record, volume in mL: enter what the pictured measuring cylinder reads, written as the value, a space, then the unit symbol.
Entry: 20 mL
